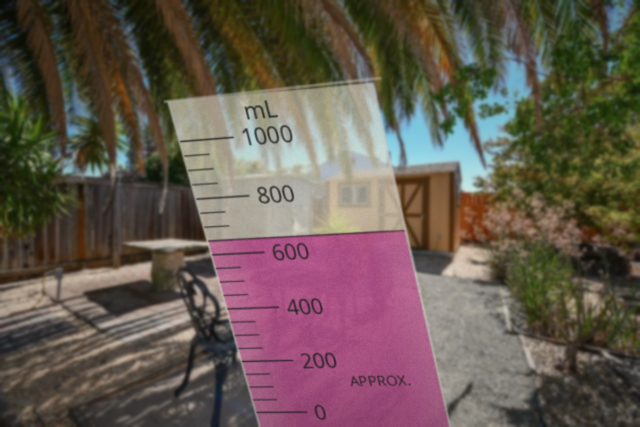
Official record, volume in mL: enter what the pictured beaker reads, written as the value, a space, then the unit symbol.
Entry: 650 mL
